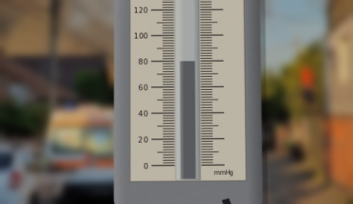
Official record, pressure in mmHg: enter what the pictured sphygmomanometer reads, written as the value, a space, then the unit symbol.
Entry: 80 mmHg
